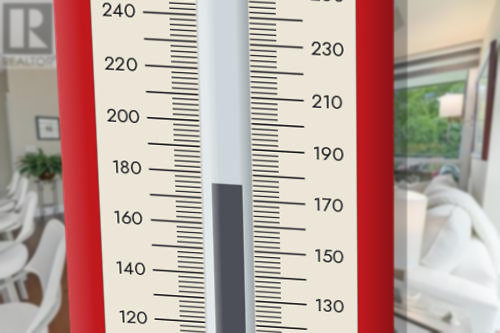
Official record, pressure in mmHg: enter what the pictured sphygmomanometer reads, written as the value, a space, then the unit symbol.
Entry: 176 mmHg
